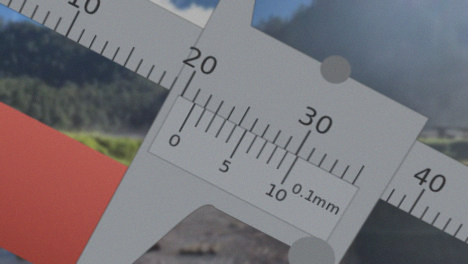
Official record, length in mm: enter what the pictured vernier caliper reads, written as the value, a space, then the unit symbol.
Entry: 21.2 mm
